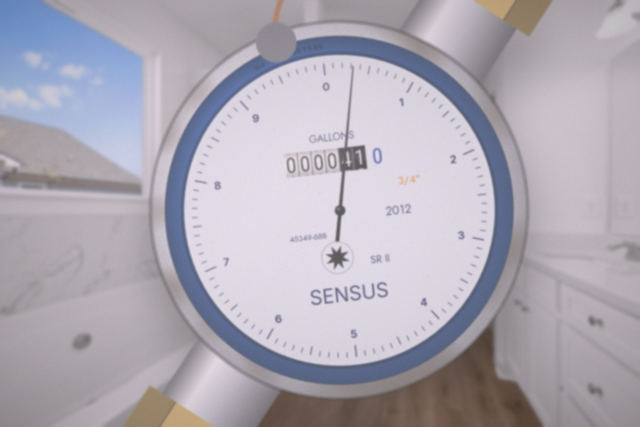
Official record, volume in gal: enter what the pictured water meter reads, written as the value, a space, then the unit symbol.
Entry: 410.3 gal
